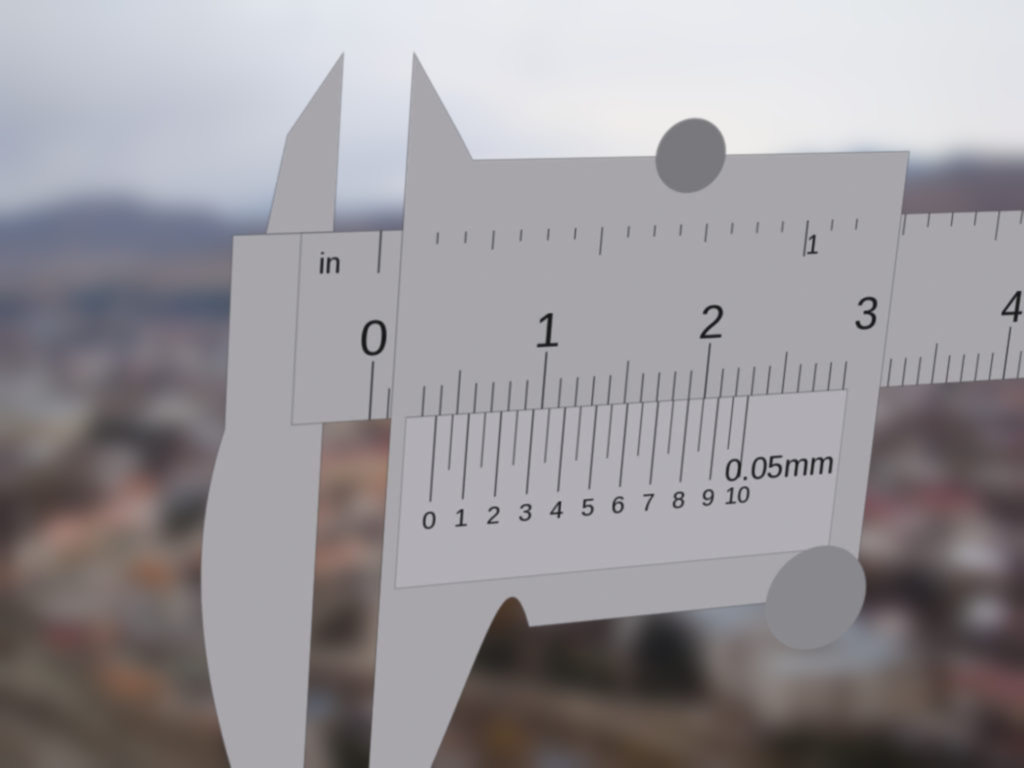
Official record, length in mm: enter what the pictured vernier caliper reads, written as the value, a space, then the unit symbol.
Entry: 3.8 mm
